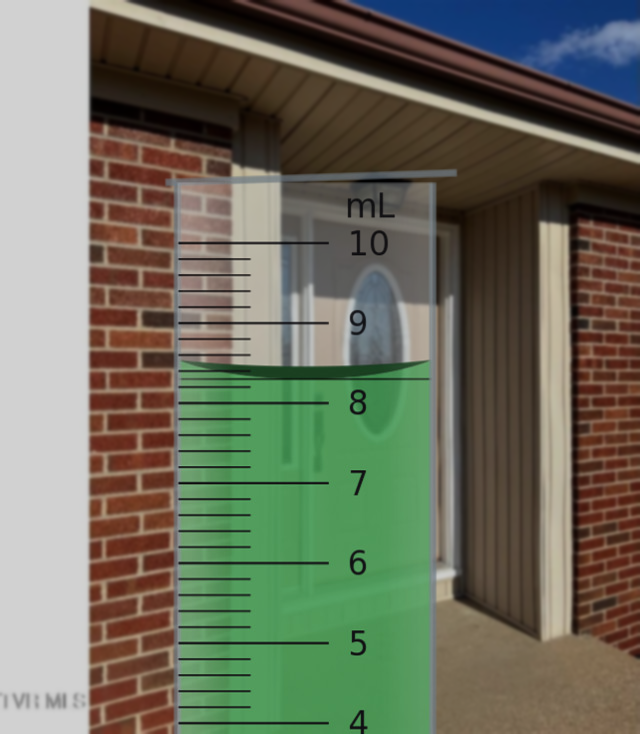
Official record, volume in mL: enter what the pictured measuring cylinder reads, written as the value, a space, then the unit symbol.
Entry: 8.3 mL
